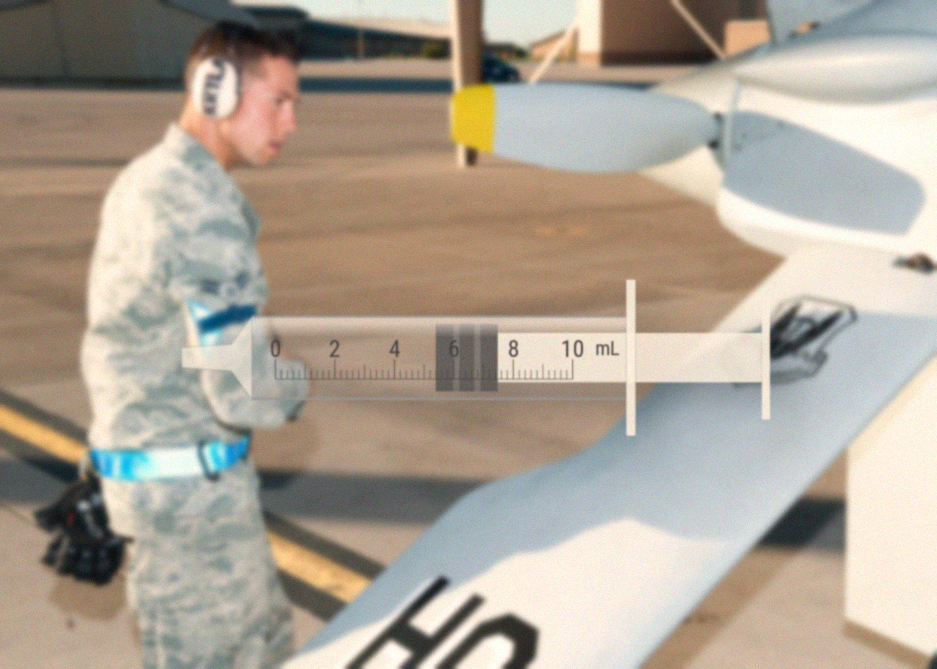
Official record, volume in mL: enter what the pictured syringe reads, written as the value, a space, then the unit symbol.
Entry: 5.4 mL
